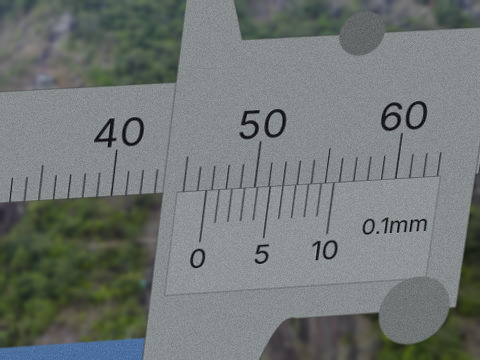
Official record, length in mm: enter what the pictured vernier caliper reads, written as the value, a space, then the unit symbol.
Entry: 46.6 mm
